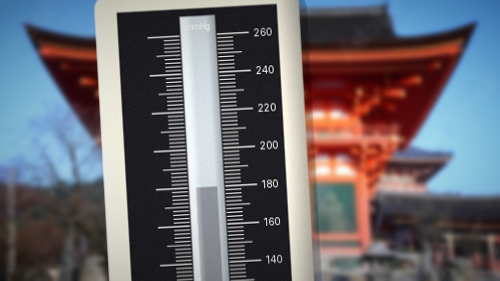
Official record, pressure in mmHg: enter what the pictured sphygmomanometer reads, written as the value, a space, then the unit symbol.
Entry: 180 mmHg
